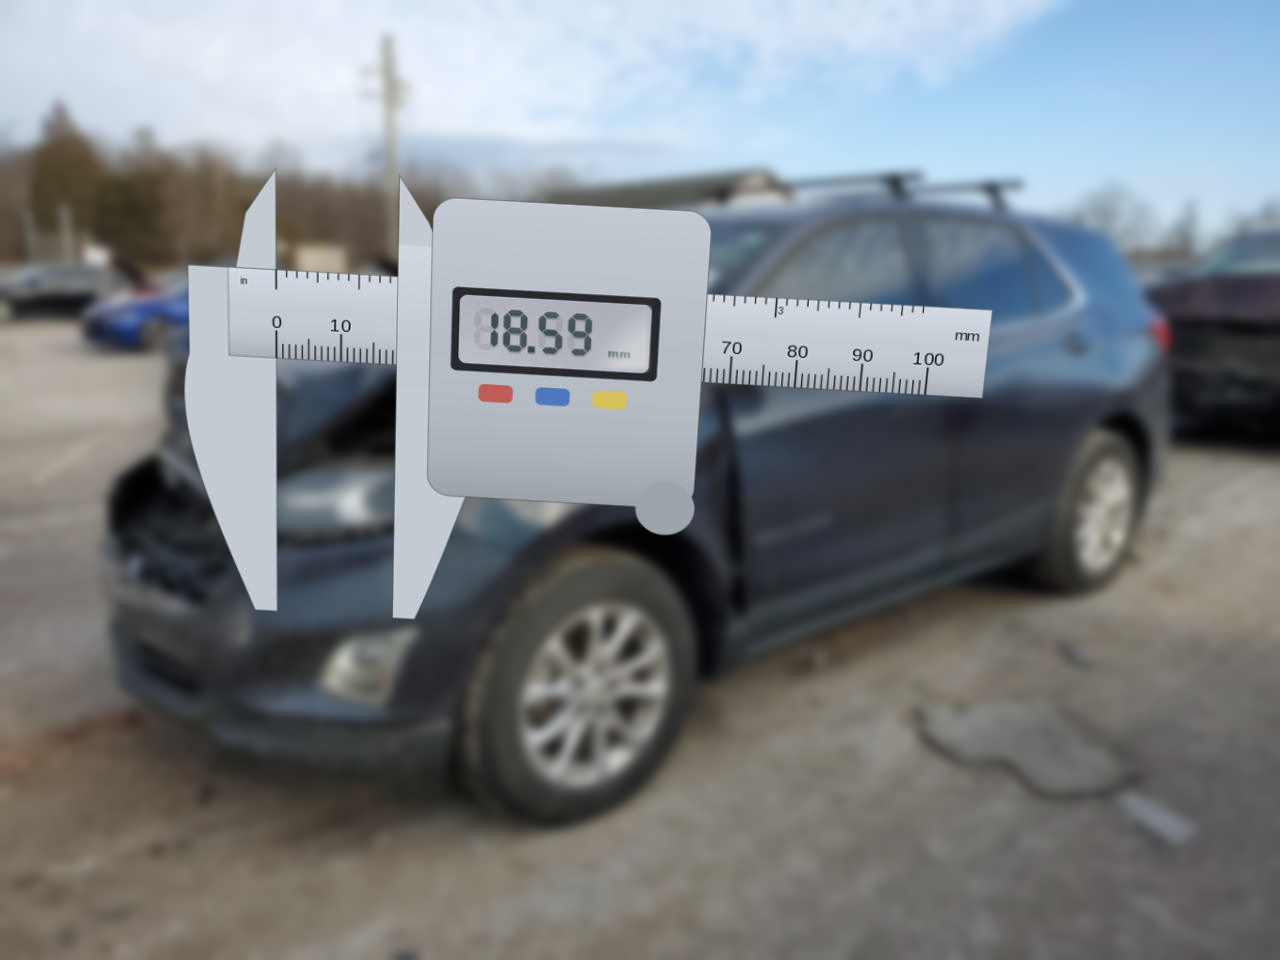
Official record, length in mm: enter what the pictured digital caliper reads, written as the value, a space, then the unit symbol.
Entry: 18.59 mm
